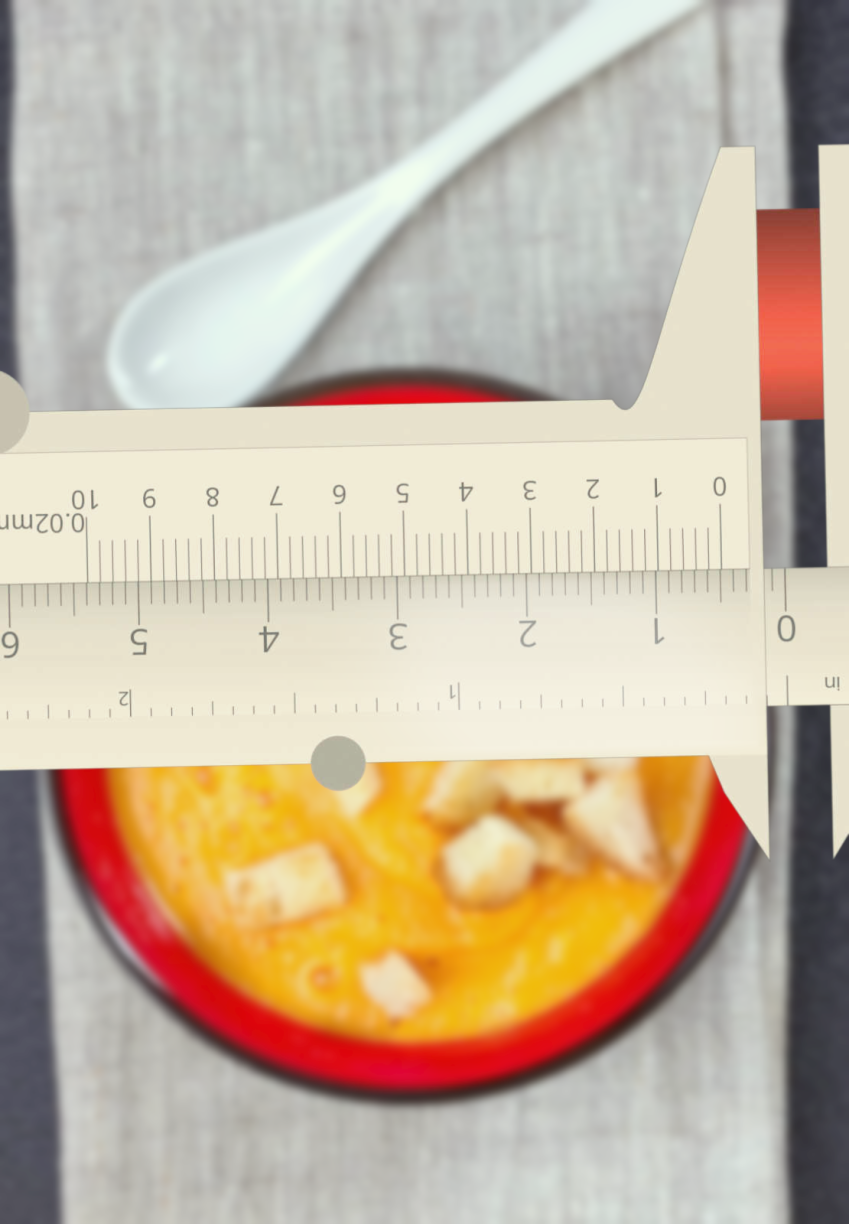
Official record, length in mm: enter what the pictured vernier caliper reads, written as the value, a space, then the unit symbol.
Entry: 4.9 mm
